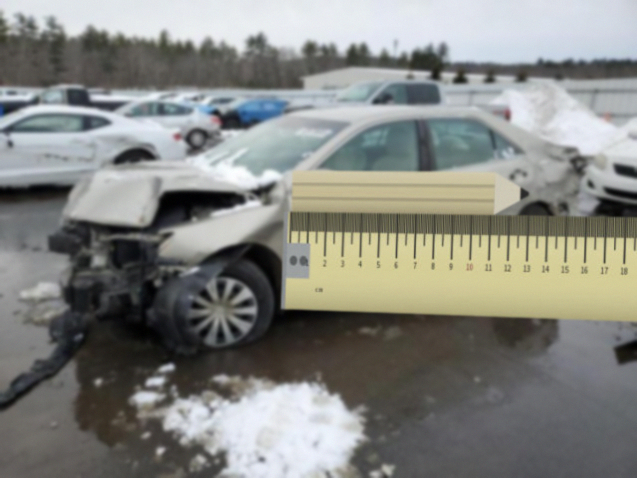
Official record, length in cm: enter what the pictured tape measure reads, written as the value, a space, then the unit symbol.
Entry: 13 cm
